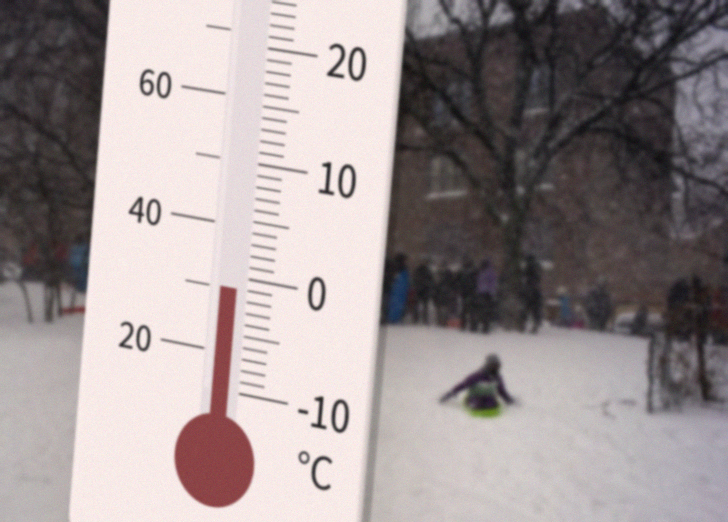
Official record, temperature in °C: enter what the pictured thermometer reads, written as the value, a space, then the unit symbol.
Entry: -1 °C
